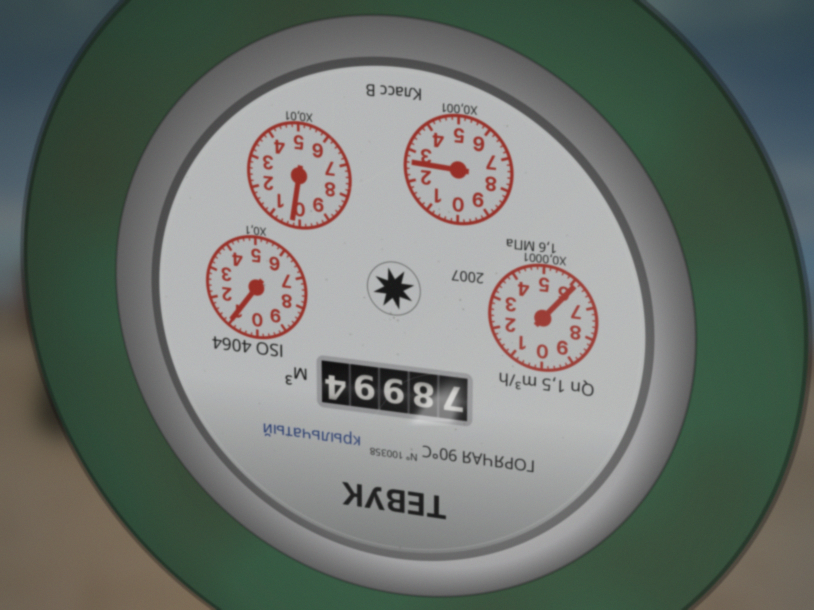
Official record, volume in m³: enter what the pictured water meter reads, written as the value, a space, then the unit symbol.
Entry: 78994.1026 m³
